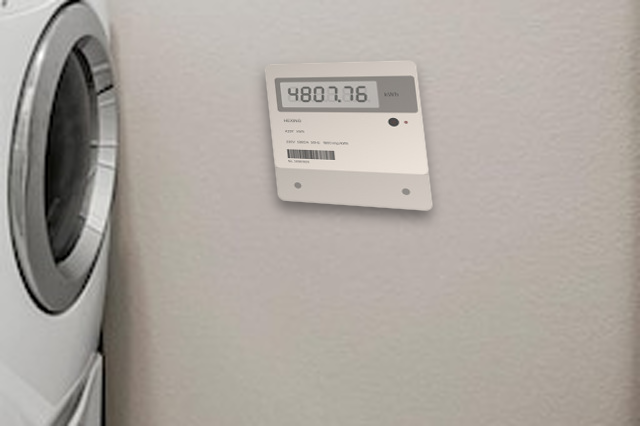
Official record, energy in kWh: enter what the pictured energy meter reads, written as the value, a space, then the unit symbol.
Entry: 4807.76 kWh
